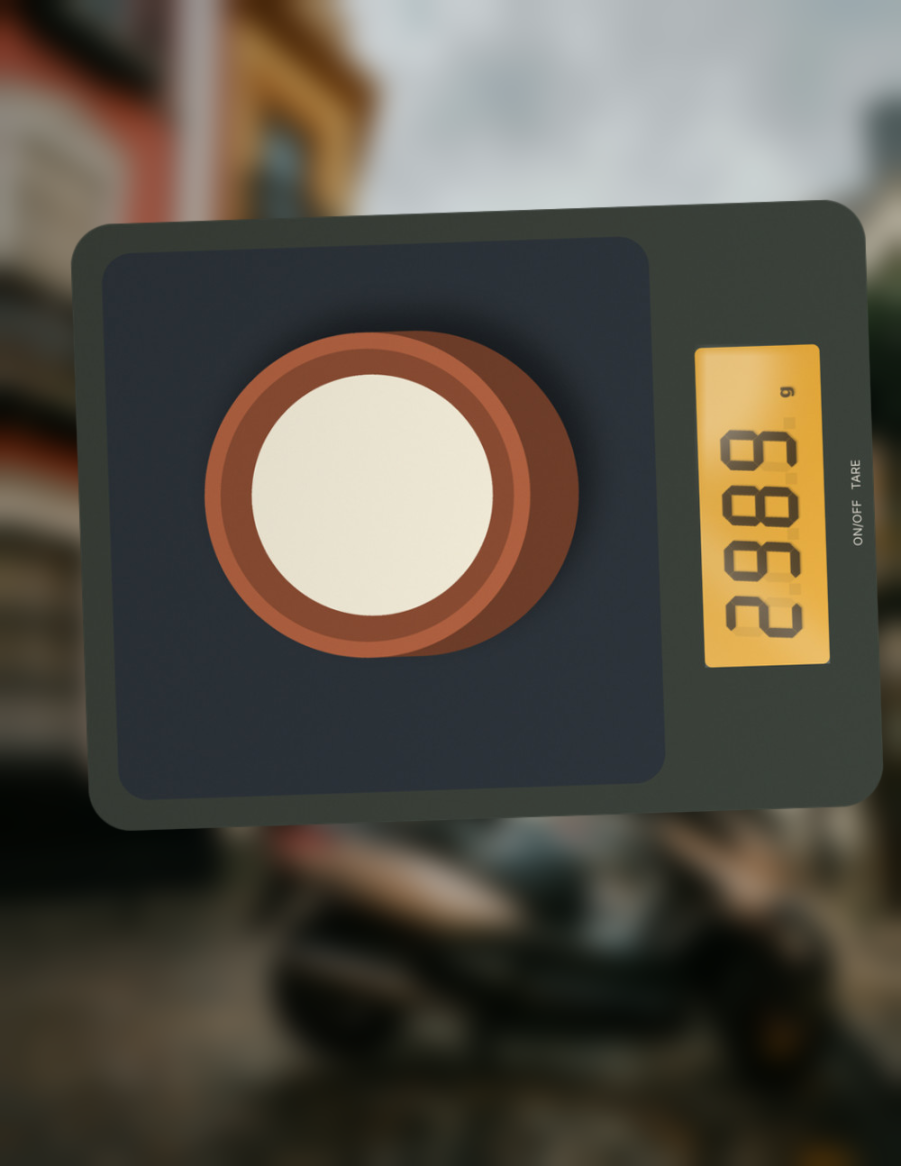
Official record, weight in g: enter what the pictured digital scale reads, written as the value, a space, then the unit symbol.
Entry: 2989 g
